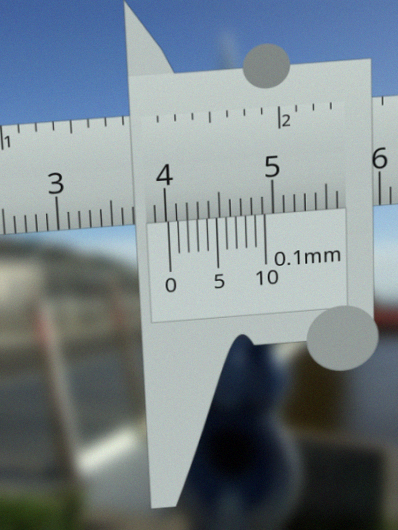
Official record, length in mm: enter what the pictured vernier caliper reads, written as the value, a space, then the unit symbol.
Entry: 40.2 mm
